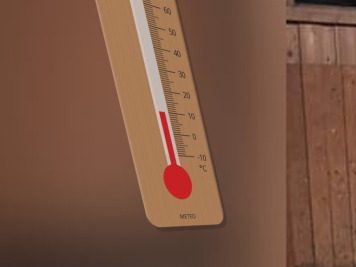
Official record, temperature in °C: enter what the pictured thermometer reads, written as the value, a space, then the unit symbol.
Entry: 10 °C
